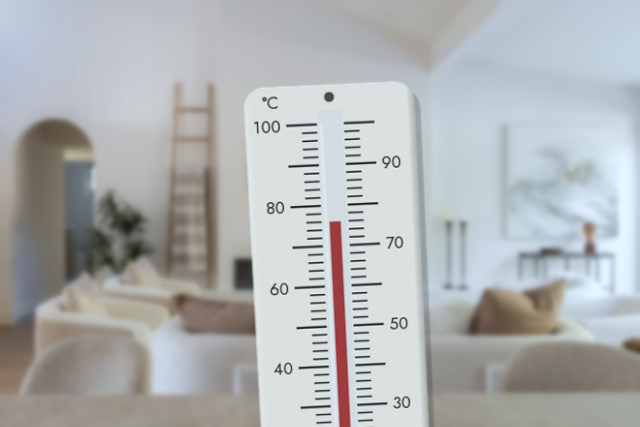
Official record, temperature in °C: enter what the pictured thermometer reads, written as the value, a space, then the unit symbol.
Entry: 76 °C
